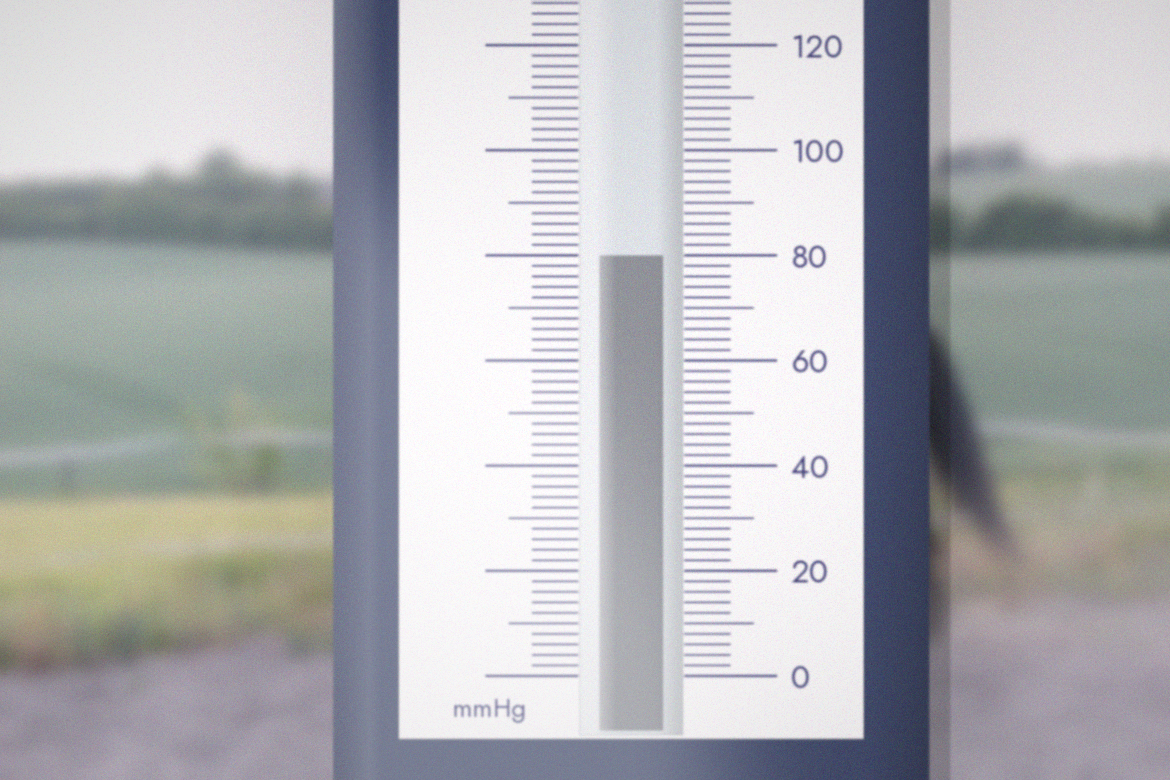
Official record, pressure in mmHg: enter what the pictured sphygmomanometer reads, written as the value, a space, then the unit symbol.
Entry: 80 mmHg
